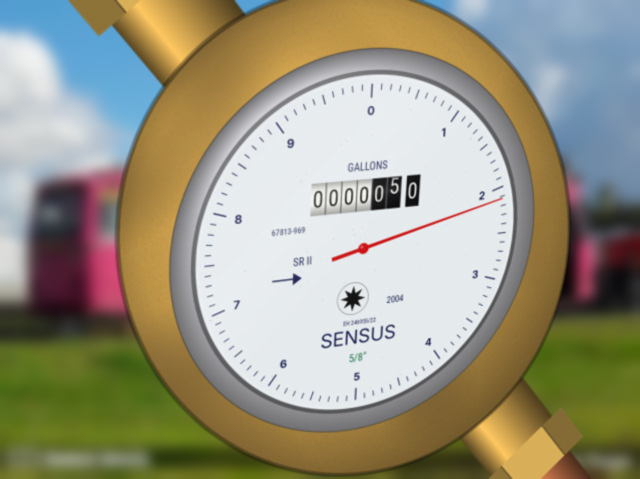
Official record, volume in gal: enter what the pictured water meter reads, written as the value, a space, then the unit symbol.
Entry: 52.1 gal
